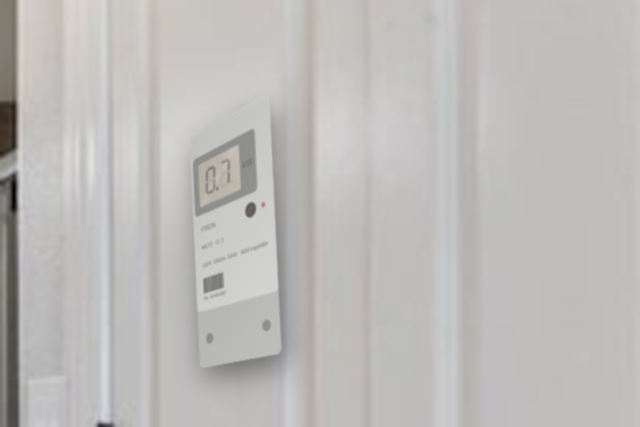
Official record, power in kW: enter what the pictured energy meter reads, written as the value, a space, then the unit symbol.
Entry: 0.7 kW
